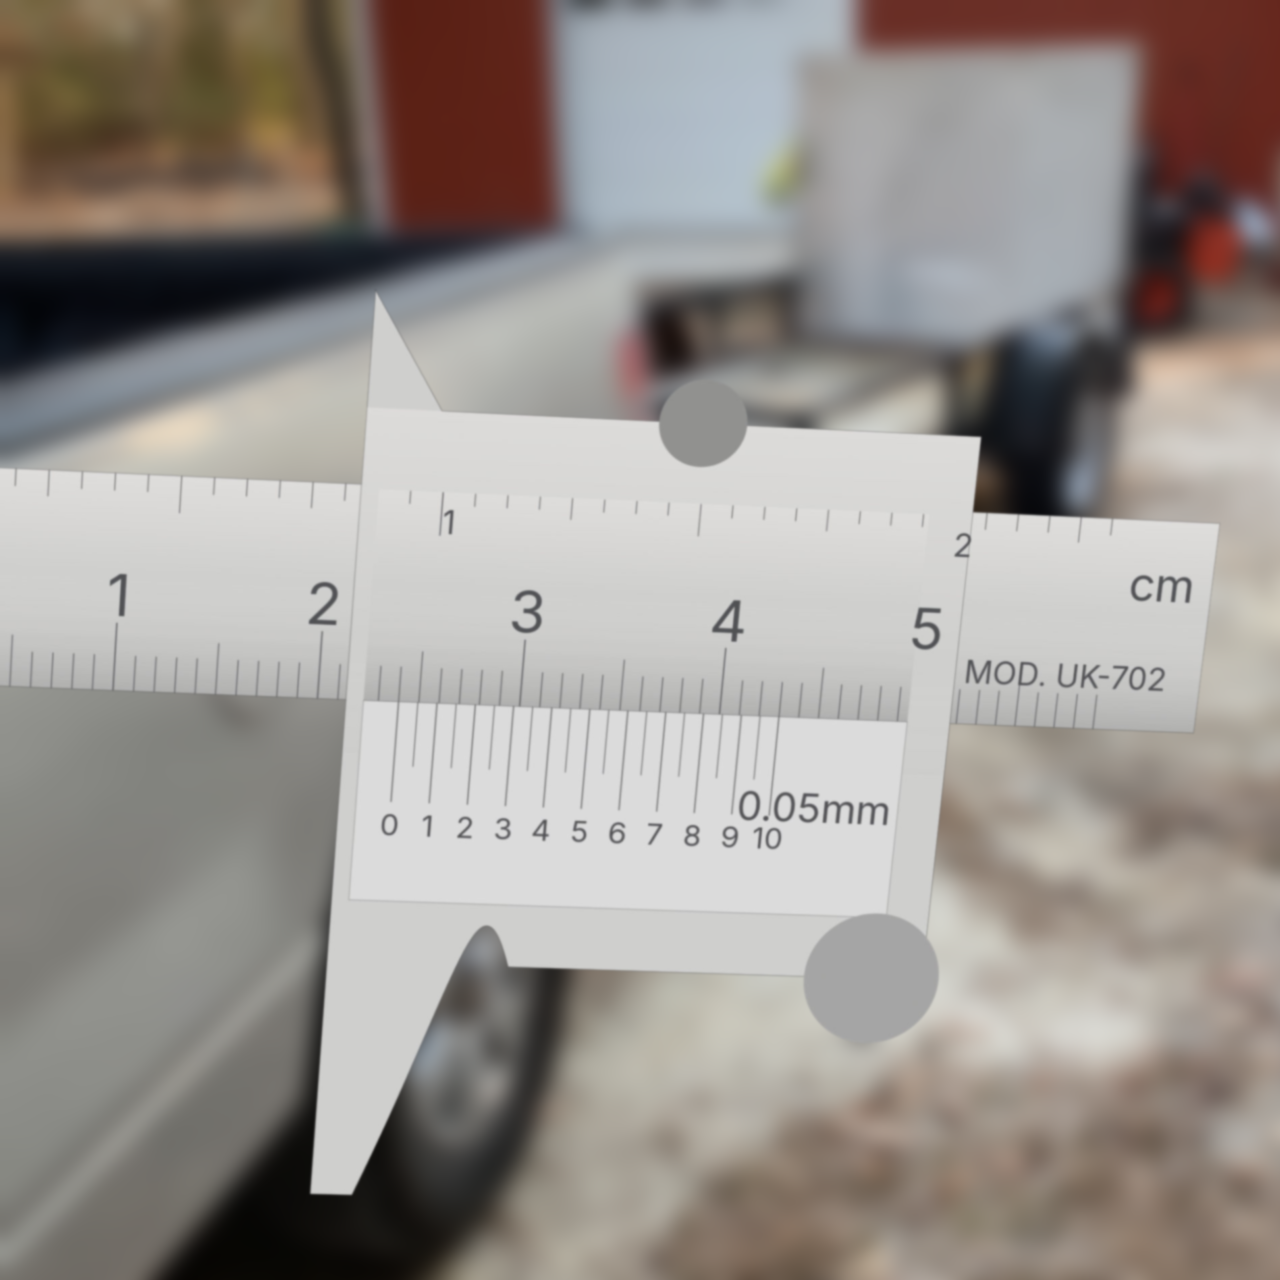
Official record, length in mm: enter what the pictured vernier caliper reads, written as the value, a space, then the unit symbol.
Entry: 24.0 mm
